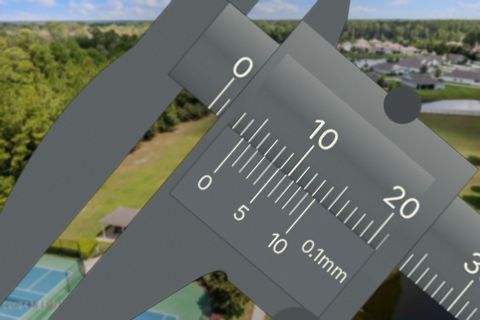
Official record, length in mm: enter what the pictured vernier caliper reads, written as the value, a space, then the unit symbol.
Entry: 4.4 mm
